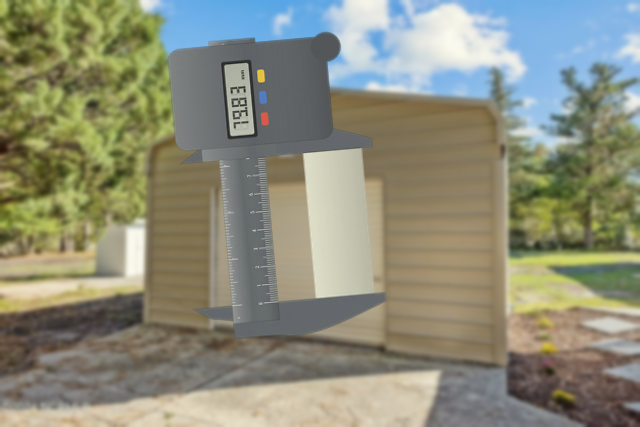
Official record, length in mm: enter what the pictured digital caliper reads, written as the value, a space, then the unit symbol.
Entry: 79.83 mm
